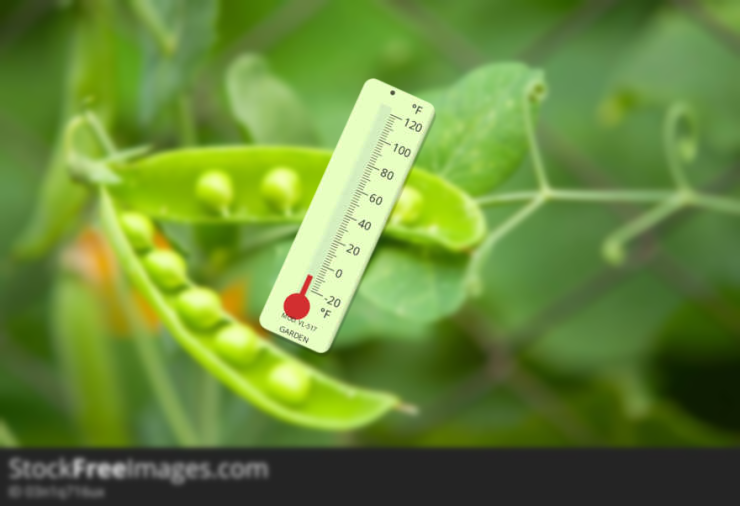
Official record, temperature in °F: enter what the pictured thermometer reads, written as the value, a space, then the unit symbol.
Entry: -10 °F
